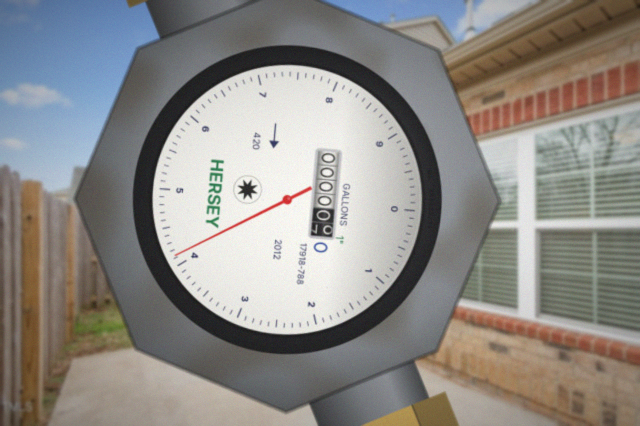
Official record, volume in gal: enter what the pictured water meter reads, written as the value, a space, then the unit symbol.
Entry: 64.1 gal
